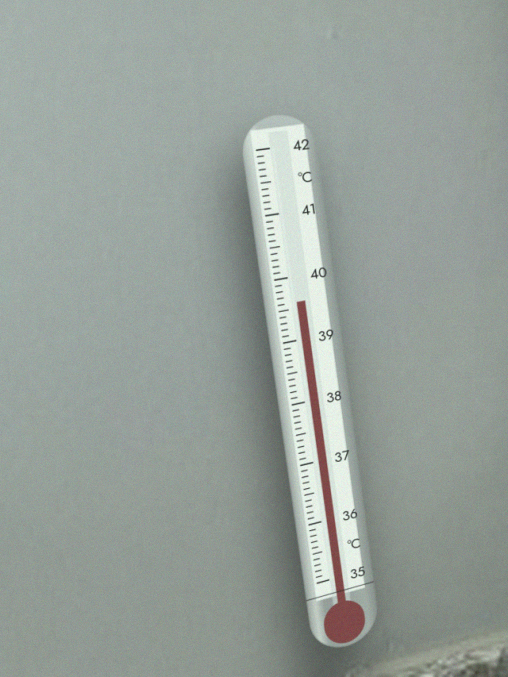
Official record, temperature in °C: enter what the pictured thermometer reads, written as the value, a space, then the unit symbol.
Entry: 39.6 °C
